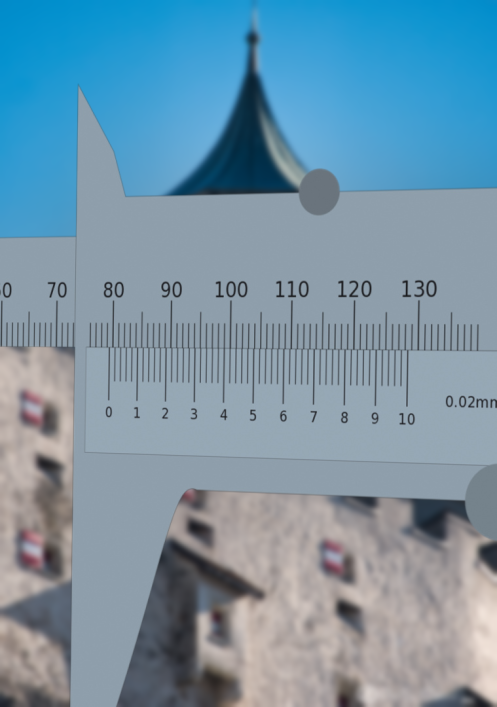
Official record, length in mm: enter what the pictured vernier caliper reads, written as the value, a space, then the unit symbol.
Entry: 79.4 mm
